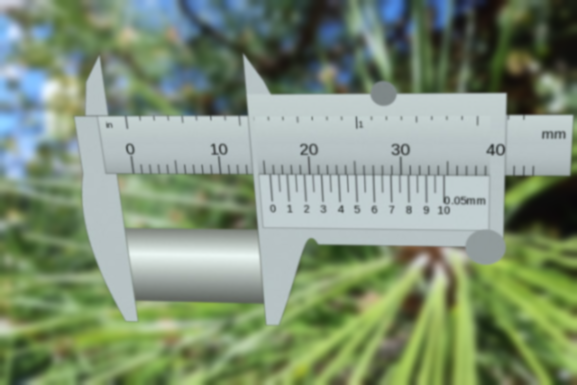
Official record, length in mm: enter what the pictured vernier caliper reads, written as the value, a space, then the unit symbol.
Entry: 15.6 mm
